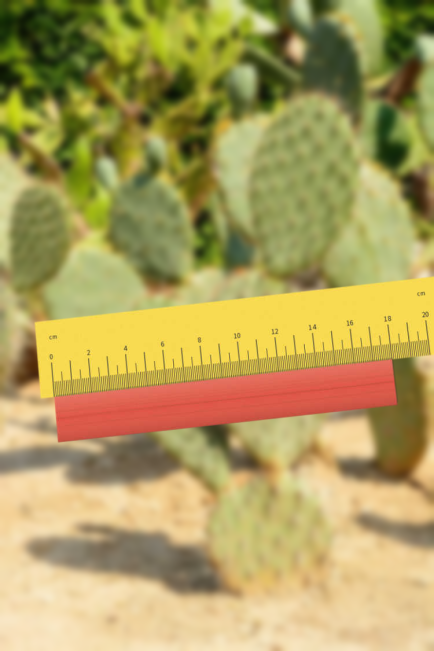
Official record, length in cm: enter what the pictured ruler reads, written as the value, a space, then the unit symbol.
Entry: 18 cm
